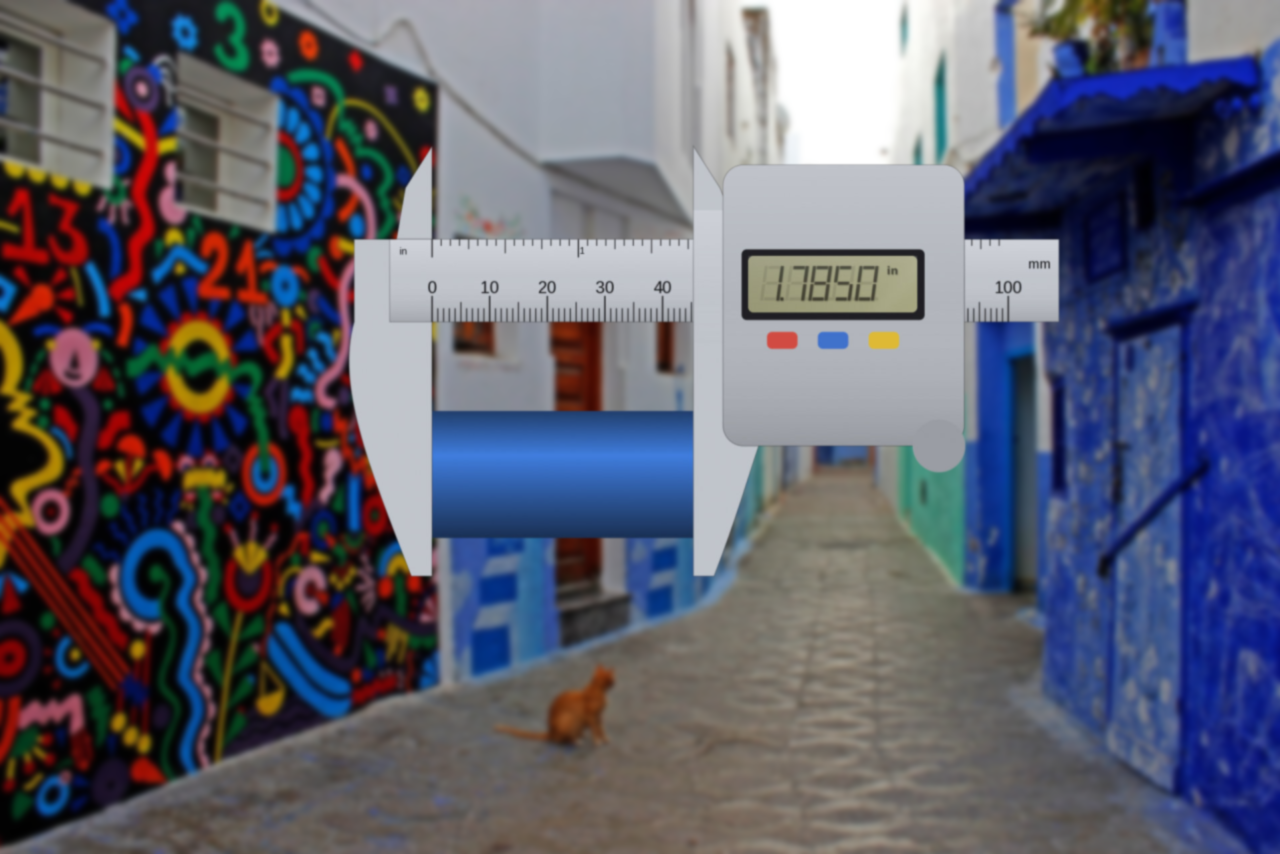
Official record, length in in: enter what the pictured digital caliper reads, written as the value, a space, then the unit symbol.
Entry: 1.7850 in
